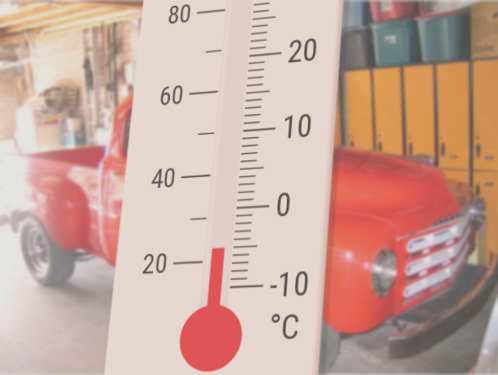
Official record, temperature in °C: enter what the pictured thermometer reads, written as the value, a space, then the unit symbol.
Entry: -5 °C
